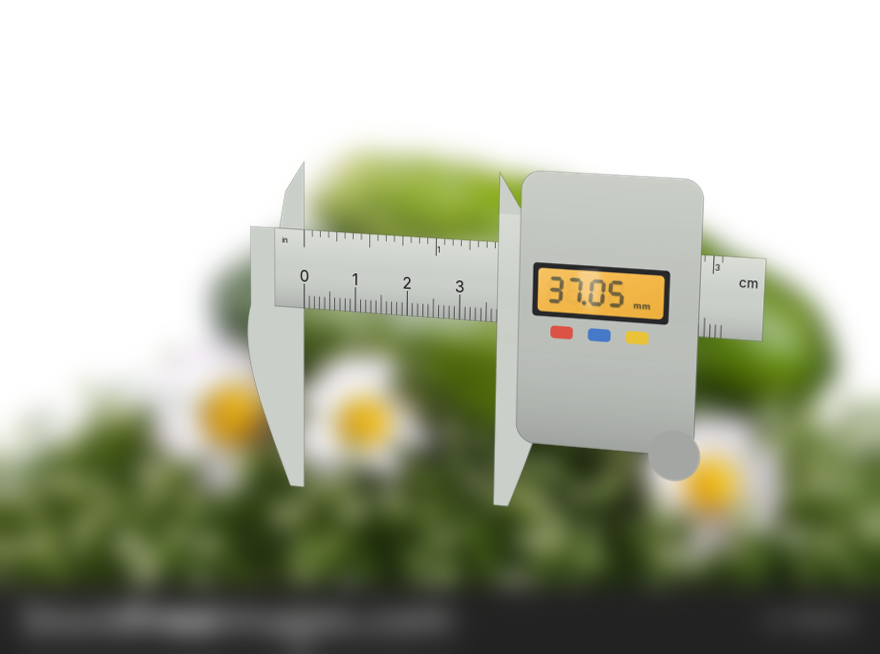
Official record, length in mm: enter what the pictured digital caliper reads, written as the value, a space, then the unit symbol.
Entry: 37.05 mm
